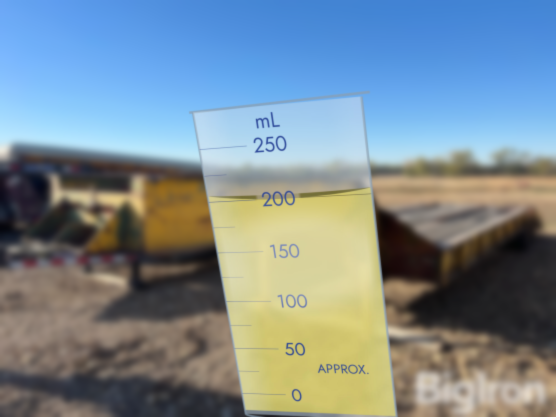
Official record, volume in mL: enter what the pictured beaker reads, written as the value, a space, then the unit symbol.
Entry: 200 mL
